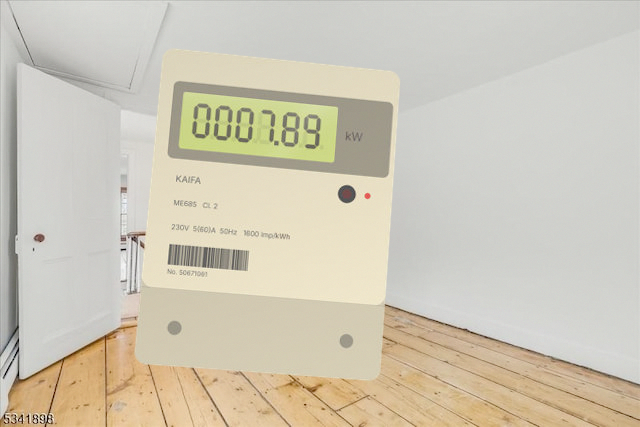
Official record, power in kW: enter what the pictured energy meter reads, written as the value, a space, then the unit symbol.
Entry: 7.89 kW
